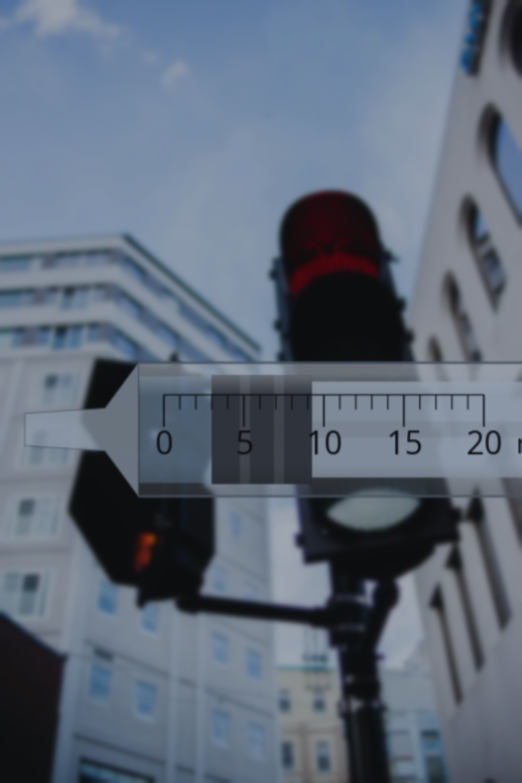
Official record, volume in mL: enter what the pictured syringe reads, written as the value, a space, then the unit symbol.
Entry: 3 mL
